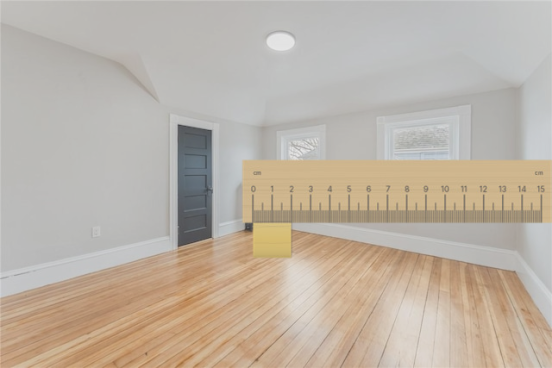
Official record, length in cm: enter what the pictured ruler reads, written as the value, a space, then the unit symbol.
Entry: 2 cm
